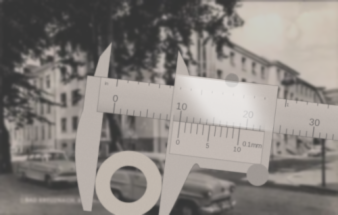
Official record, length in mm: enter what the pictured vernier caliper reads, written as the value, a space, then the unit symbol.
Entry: 10.0 mm
